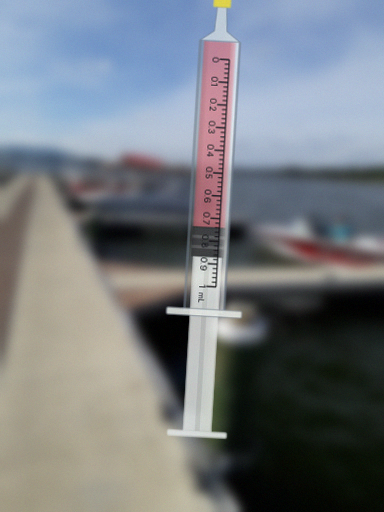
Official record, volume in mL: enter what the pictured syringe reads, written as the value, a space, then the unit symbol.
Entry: 0.74 mL
